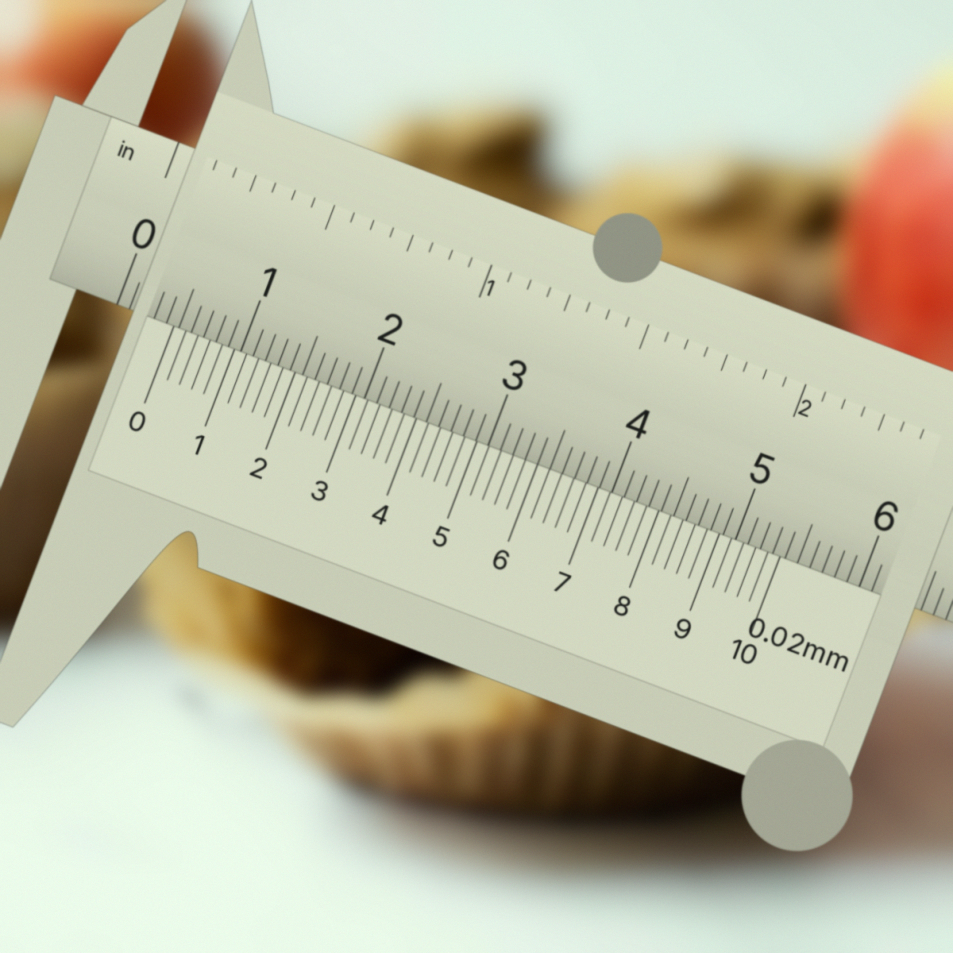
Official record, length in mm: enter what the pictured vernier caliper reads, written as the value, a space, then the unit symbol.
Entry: 4.6 mm
